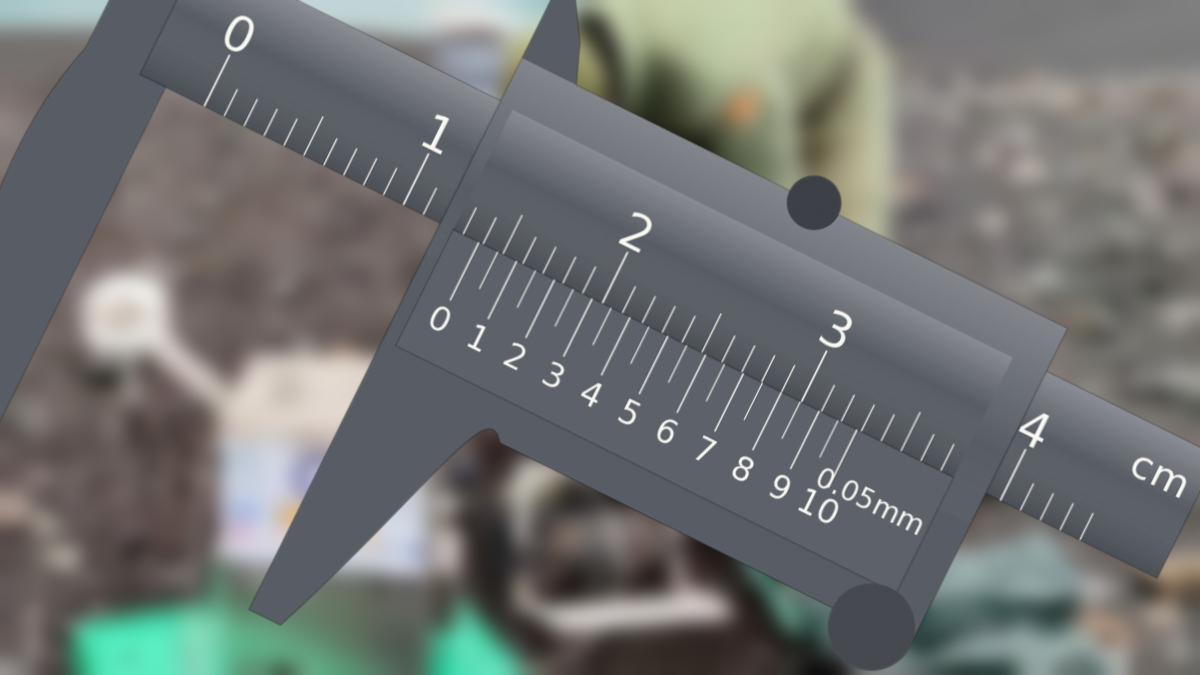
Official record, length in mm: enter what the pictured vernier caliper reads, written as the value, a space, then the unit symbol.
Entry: 13.8 mm
